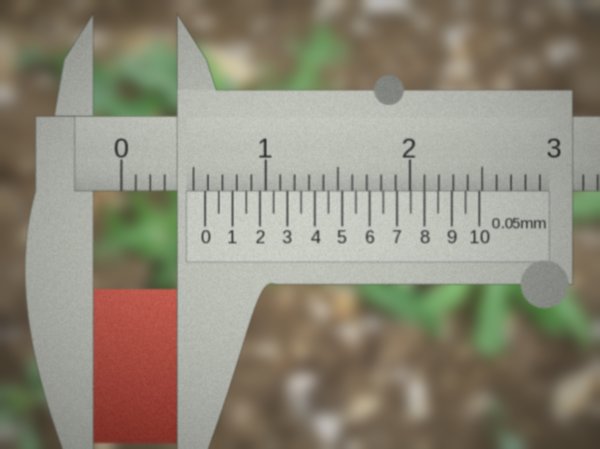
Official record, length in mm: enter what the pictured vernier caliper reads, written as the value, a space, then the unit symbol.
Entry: 5.8 mm
